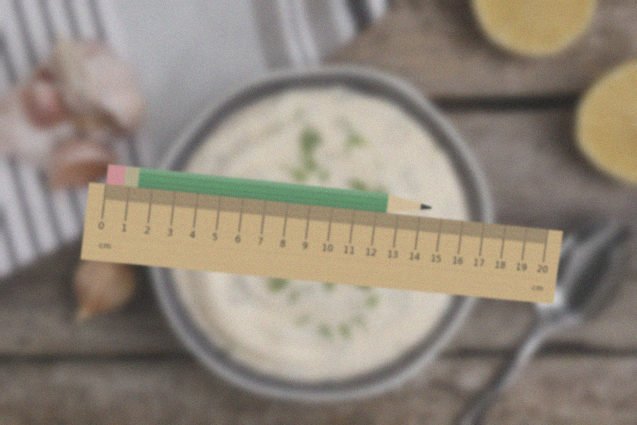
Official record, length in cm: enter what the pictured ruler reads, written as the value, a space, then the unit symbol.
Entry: 14.5 cm
